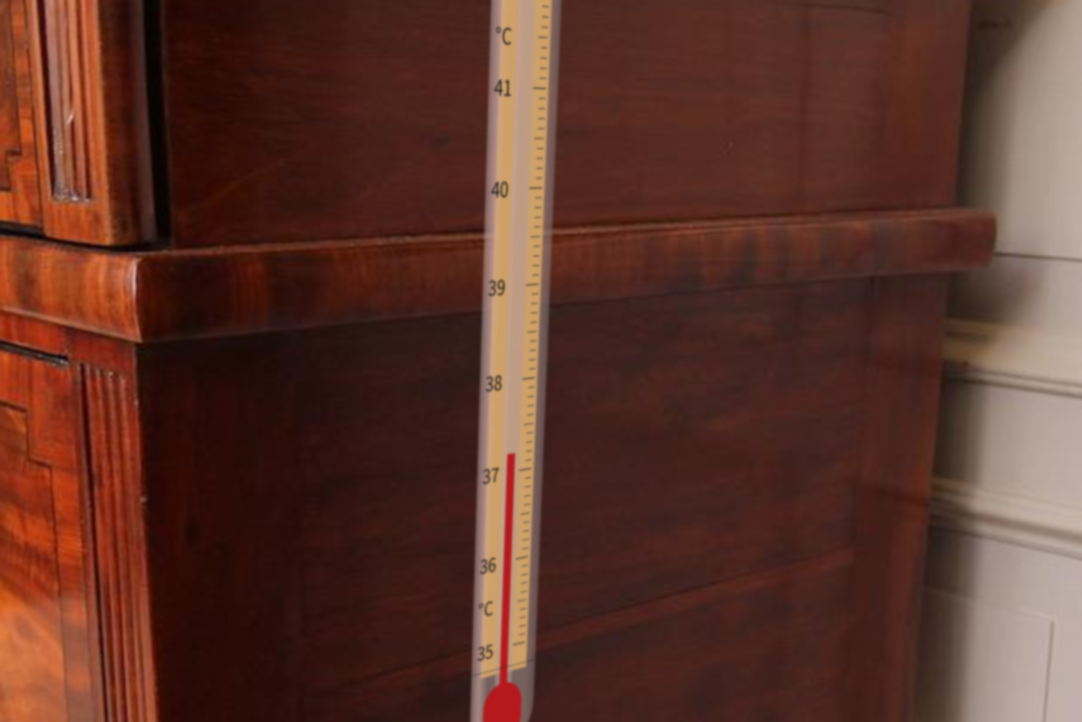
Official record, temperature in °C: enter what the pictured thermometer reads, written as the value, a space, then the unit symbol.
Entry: 37.2 °C
